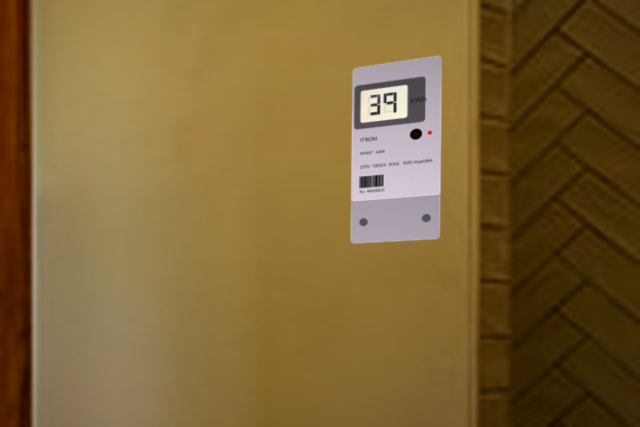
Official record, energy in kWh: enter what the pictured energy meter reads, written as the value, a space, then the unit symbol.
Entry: 39 kWh
